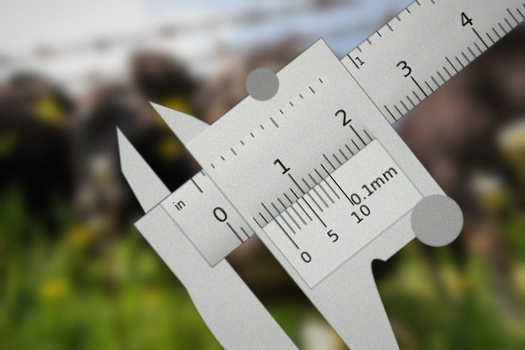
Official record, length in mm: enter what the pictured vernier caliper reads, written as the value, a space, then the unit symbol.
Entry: 5.0 mm
